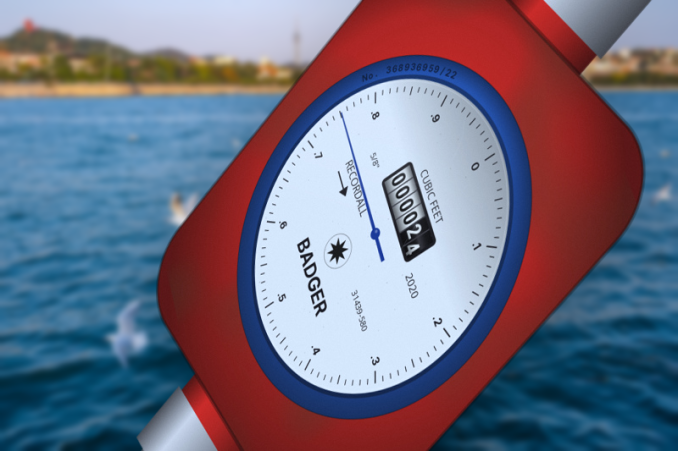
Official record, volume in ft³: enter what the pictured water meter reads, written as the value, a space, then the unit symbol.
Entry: 23.75 ft³
